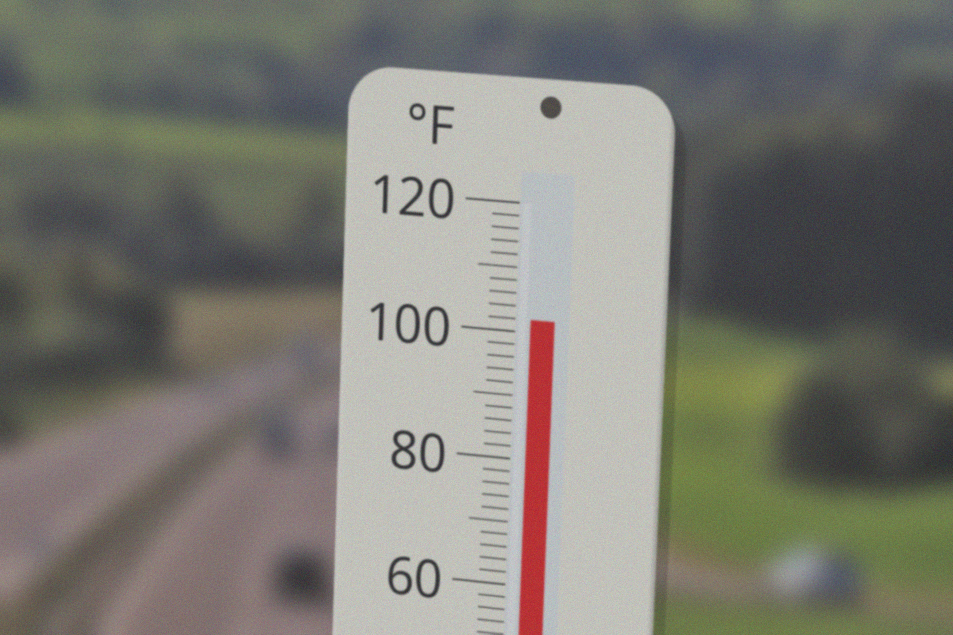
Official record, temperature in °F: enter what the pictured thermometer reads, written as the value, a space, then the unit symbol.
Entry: 102 °F
